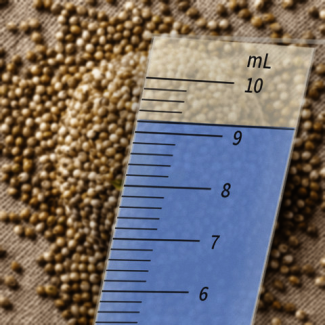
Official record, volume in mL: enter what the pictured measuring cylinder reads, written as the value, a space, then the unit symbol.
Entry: 9.2 mL
